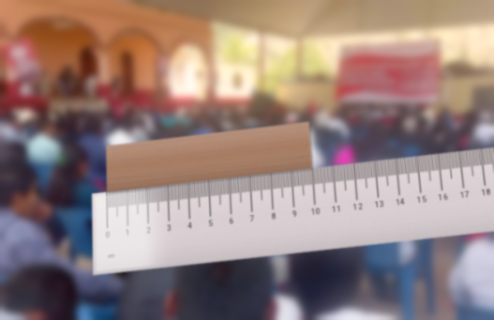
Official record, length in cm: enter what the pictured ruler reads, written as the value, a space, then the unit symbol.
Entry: 10 cm
